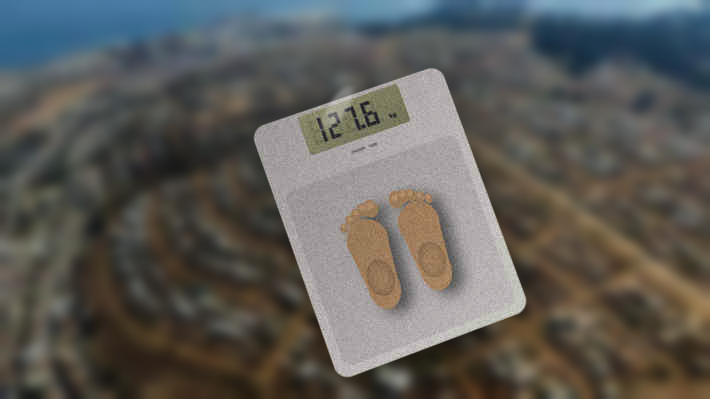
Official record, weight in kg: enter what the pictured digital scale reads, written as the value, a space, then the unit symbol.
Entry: 127.6 kg
